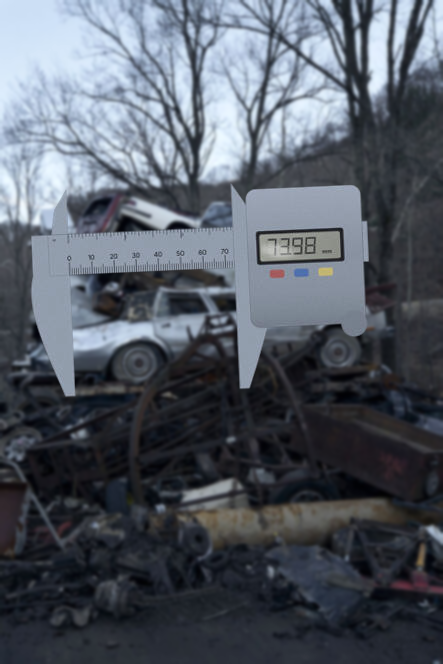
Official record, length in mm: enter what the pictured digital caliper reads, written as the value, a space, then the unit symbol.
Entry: 73.98 mm
